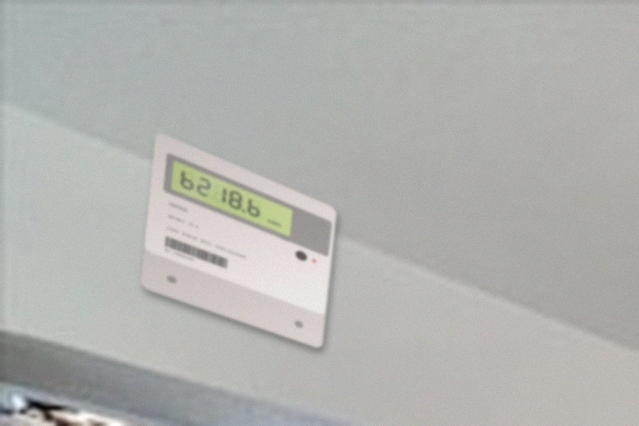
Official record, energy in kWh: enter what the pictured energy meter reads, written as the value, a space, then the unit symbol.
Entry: 6218.6 kWh
